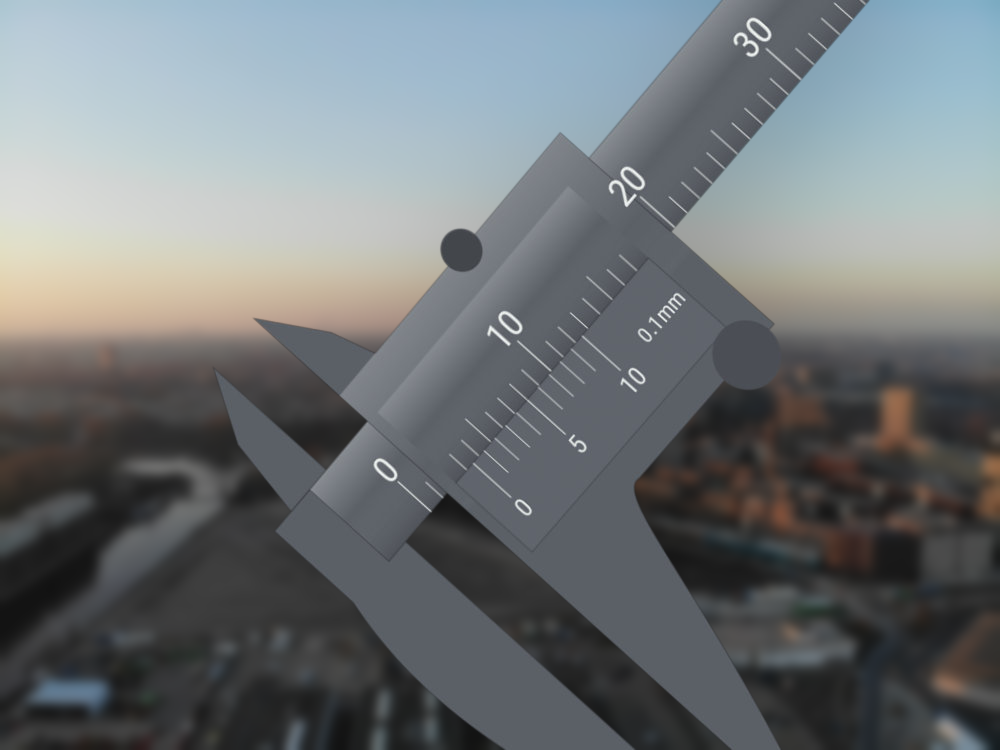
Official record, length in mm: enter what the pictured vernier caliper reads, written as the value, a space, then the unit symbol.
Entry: 3.5 mm
